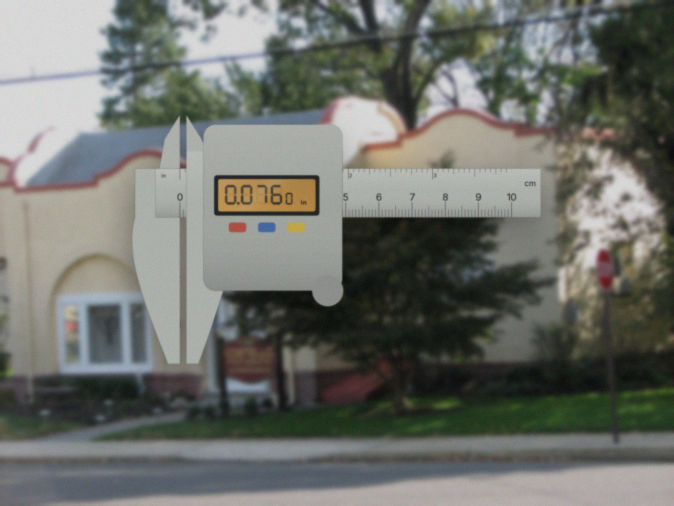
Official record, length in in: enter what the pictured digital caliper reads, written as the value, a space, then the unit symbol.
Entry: 0.0760 in
